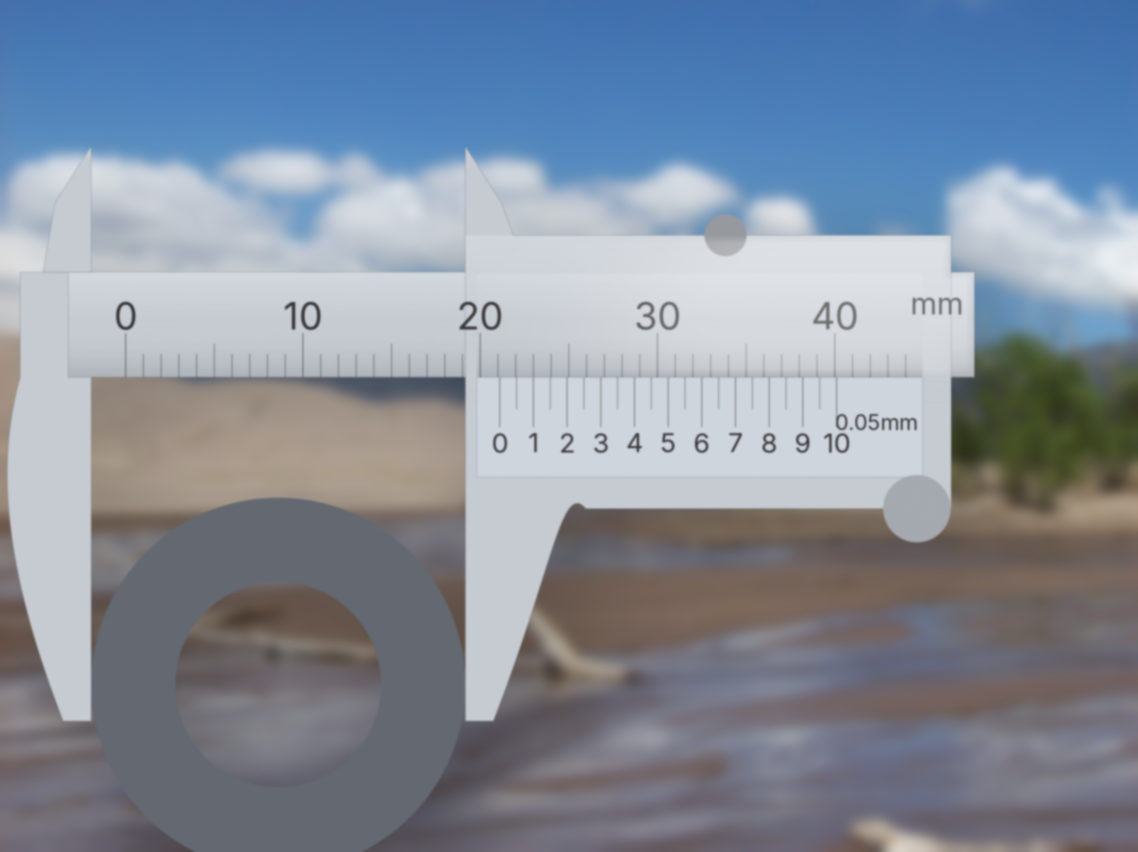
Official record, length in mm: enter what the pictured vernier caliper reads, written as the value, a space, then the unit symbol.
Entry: 21.1 mm
